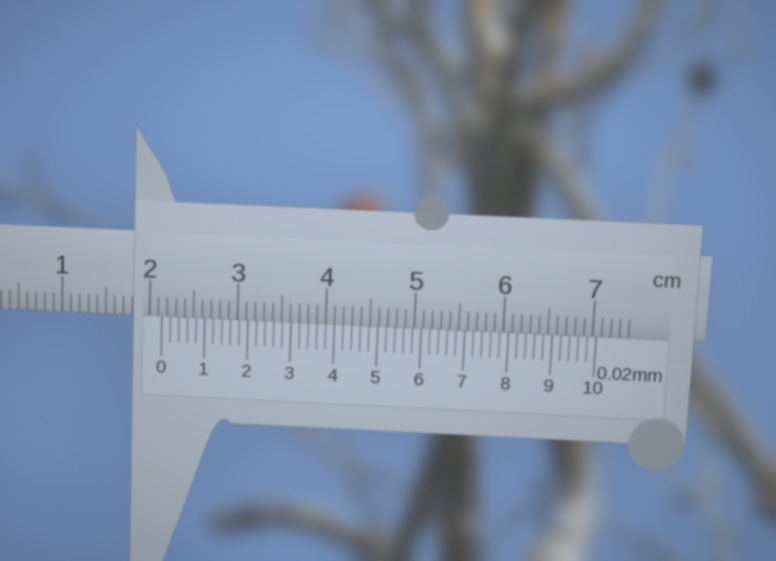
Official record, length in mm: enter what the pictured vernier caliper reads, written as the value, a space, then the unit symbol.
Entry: 21.4 mm
